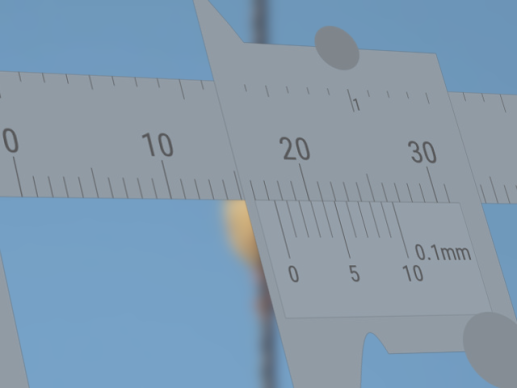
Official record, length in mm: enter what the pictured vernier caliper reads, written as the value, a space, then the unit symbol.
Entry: 17.4 mm
